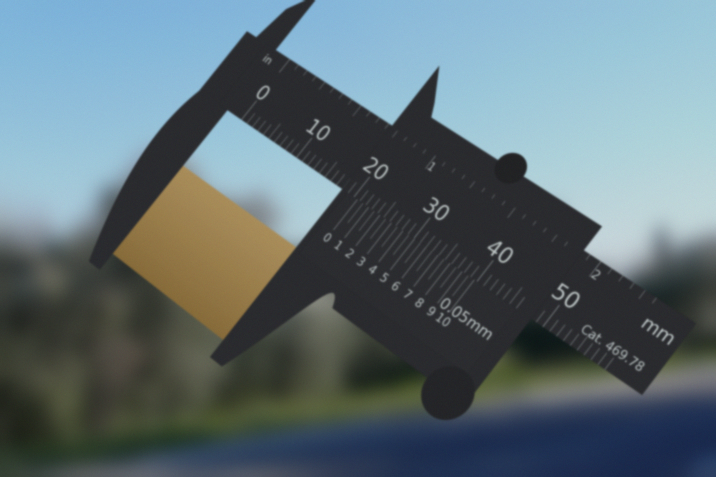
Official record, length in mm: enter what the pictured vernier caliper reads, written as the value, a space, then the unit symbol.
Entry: 20.6 mm
